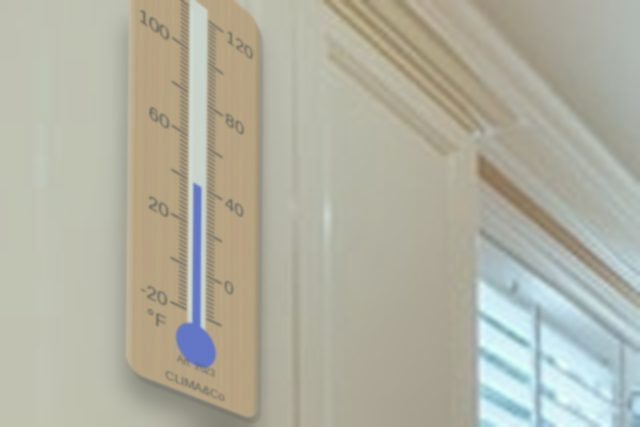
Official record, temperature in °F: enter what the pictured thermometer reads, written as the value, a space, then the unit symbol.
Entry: 40 °F
